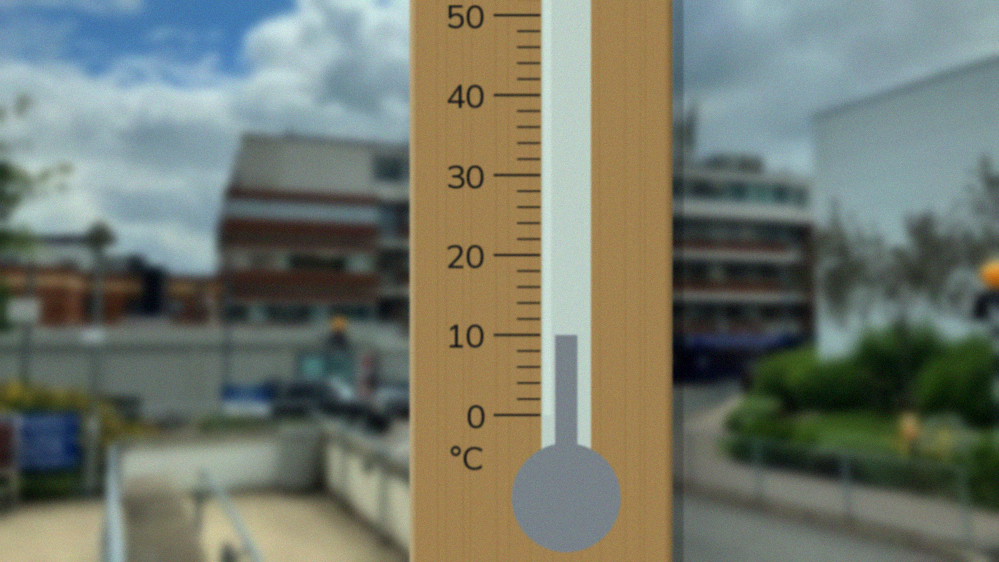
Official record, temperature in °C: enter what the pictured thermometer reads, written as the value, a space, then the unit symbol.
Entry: 10 °C
